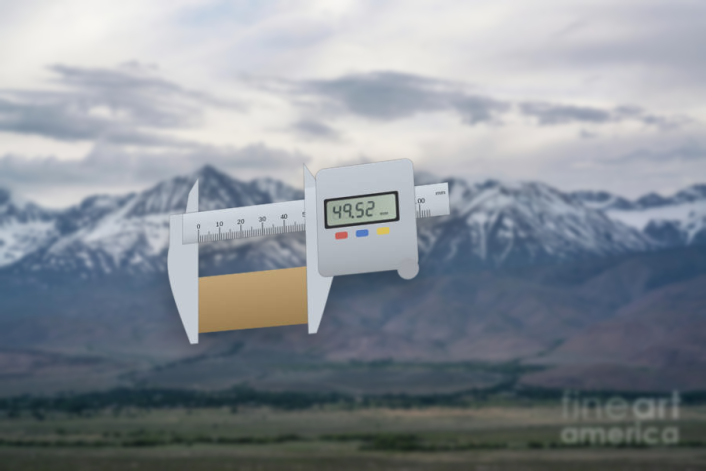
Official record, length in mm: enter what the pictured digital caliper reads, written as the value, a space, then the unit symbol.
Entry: 49.52 mm
